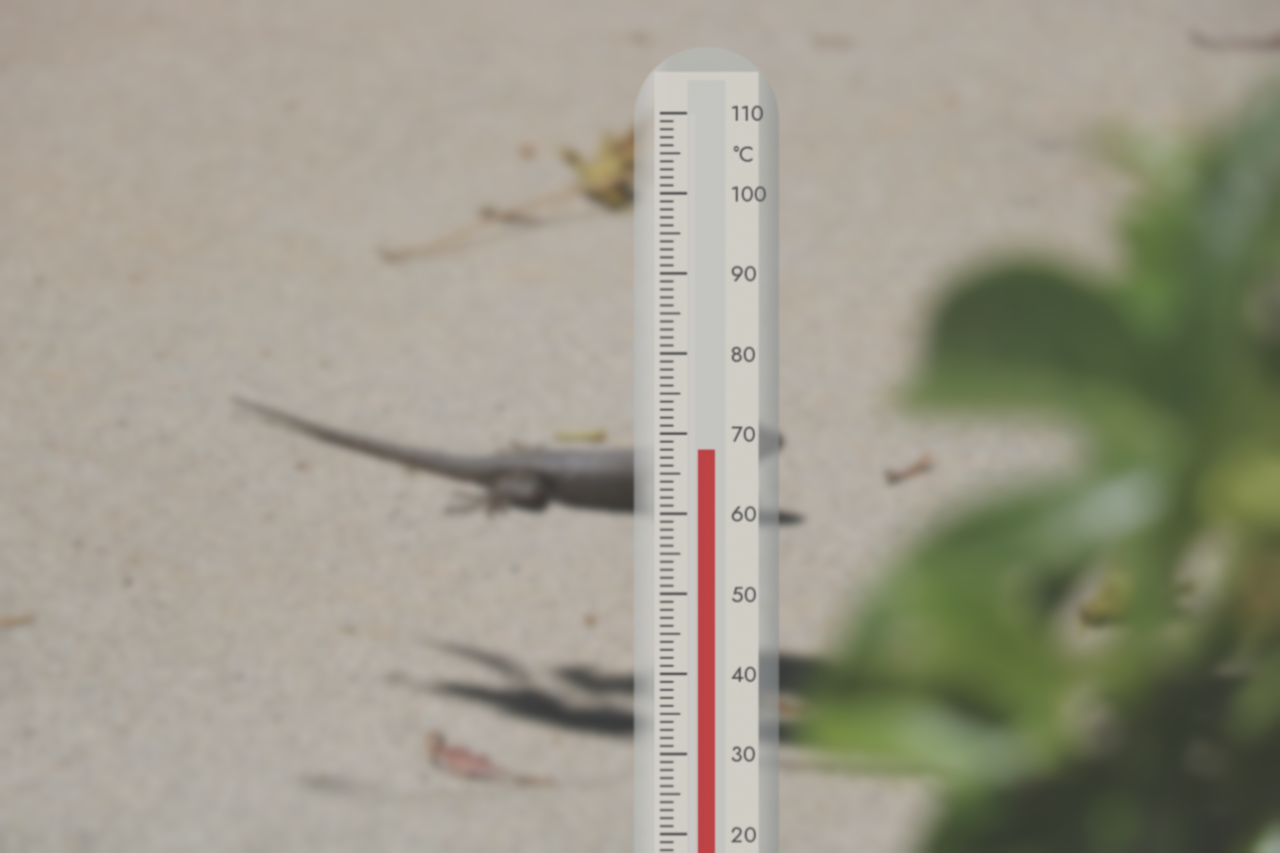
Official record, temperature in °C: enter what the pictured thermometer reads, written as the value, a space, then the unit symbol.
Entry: 68 °C
